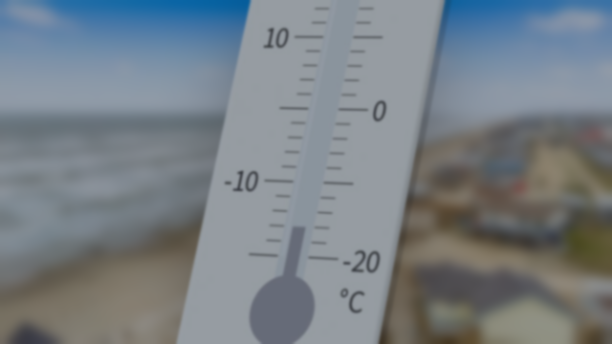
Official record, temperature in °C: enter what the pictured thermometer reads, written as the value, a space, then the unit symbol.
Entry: -16 °C
